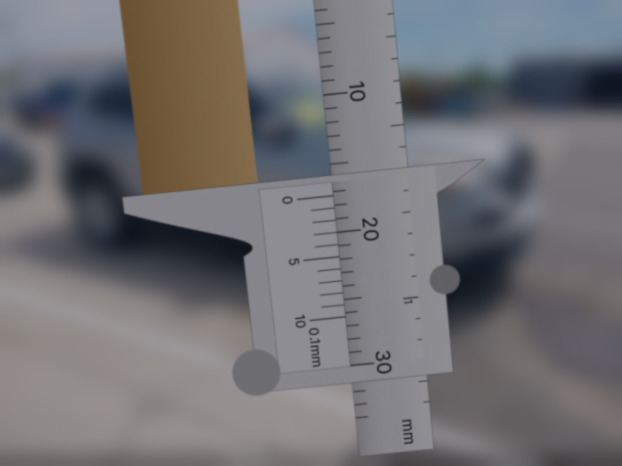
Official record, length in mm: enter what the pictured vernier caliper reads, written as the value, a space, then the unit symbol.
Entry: 17.3 mm
